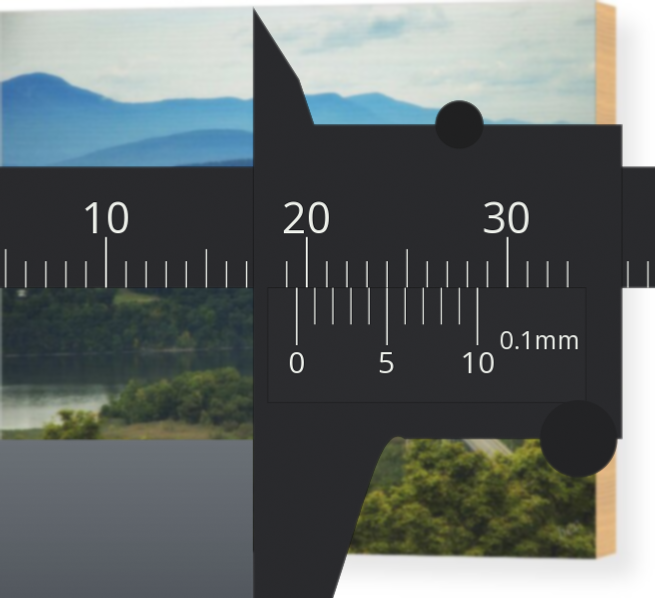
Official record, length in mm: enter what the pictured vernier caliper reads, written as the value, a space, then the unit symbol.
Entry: 19.5 mm
